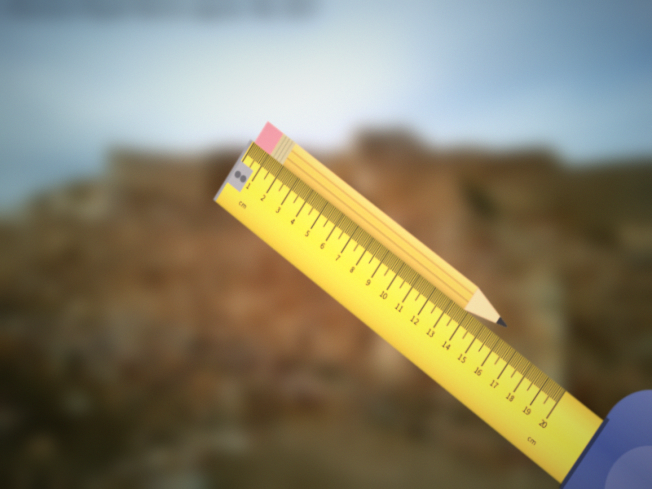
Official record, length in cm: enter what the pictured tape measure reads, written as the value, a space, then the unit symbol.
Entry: 16 cm
